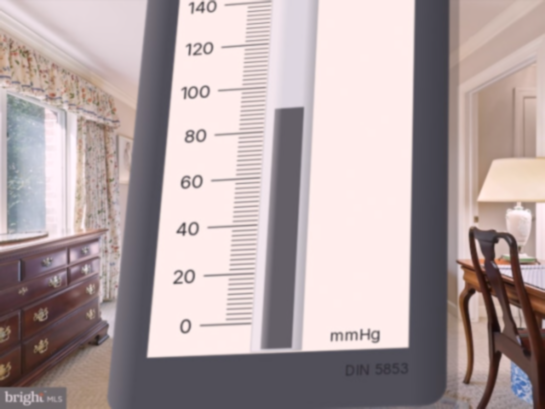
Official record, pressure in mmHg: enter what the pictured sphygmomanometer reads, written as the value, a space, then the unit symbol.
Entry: 90 mmHg
